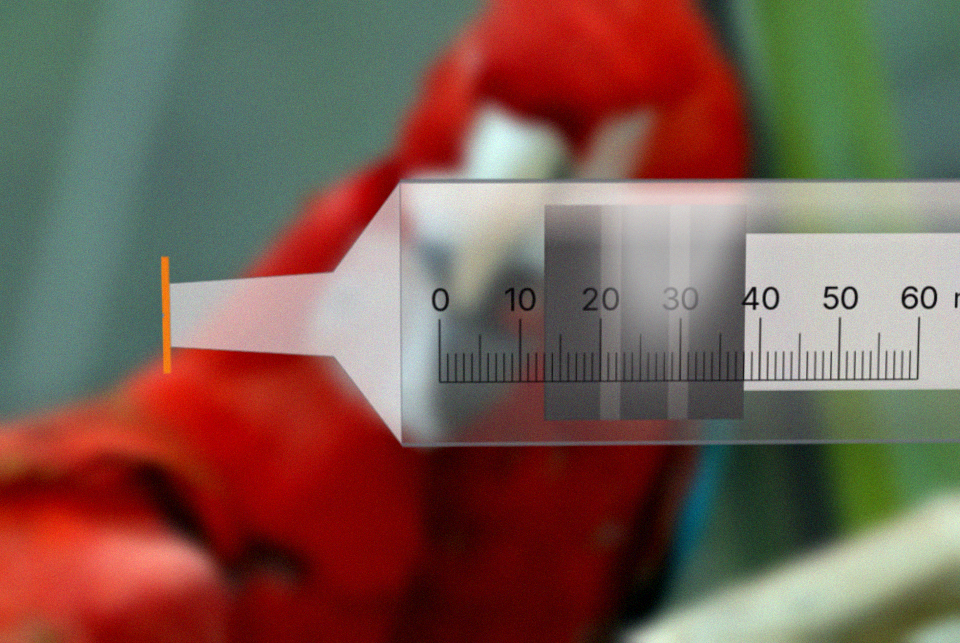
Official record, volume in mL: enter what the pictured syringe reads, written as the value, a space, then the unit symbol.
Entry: 13 mL
